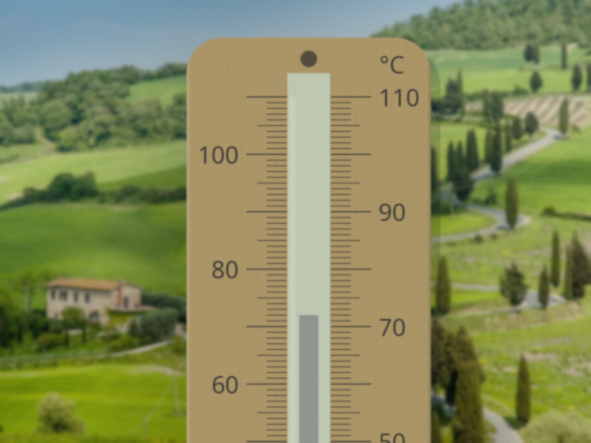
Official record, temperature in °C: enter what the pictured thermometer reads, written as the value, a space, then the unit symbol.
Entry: 72 °C
